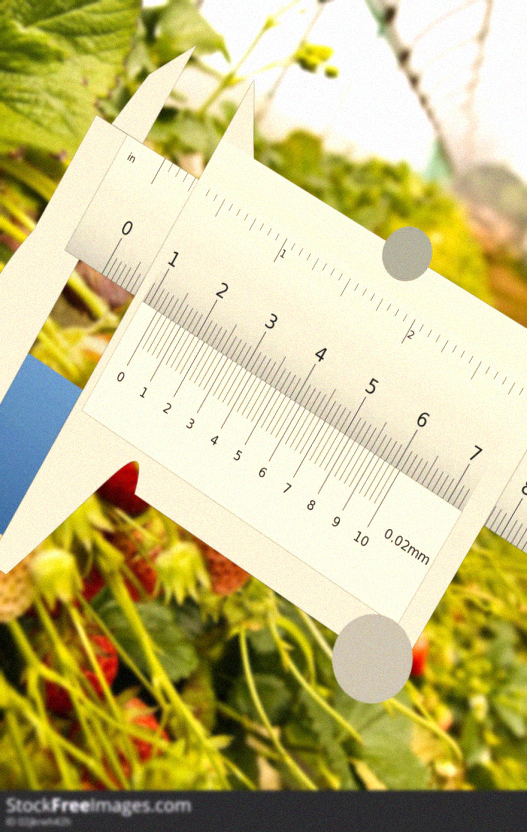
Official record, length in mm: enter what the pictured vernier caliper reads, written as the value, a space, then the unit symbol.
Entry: 11.8 mm
